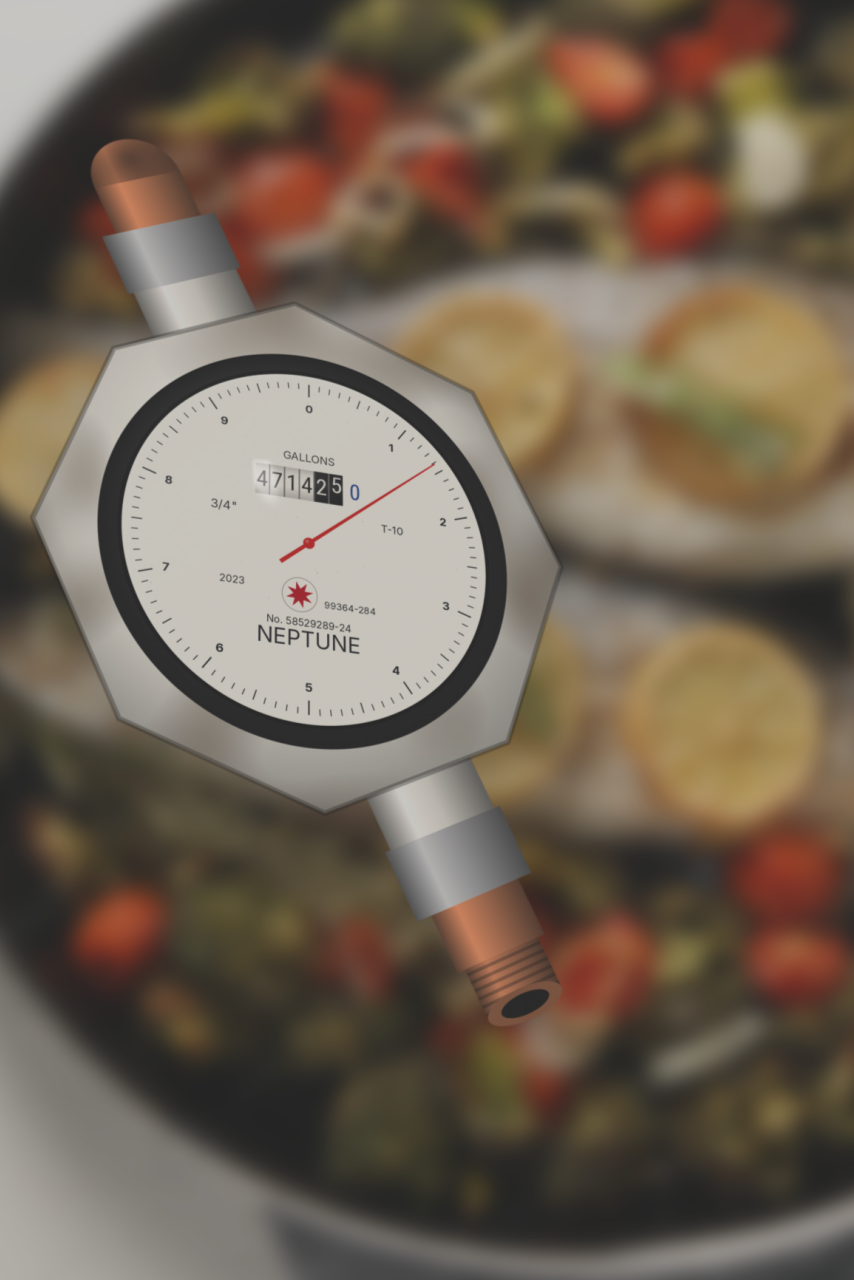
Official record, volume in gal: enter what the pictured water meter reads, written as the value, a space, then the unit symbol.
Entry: 4714251.4 gal
